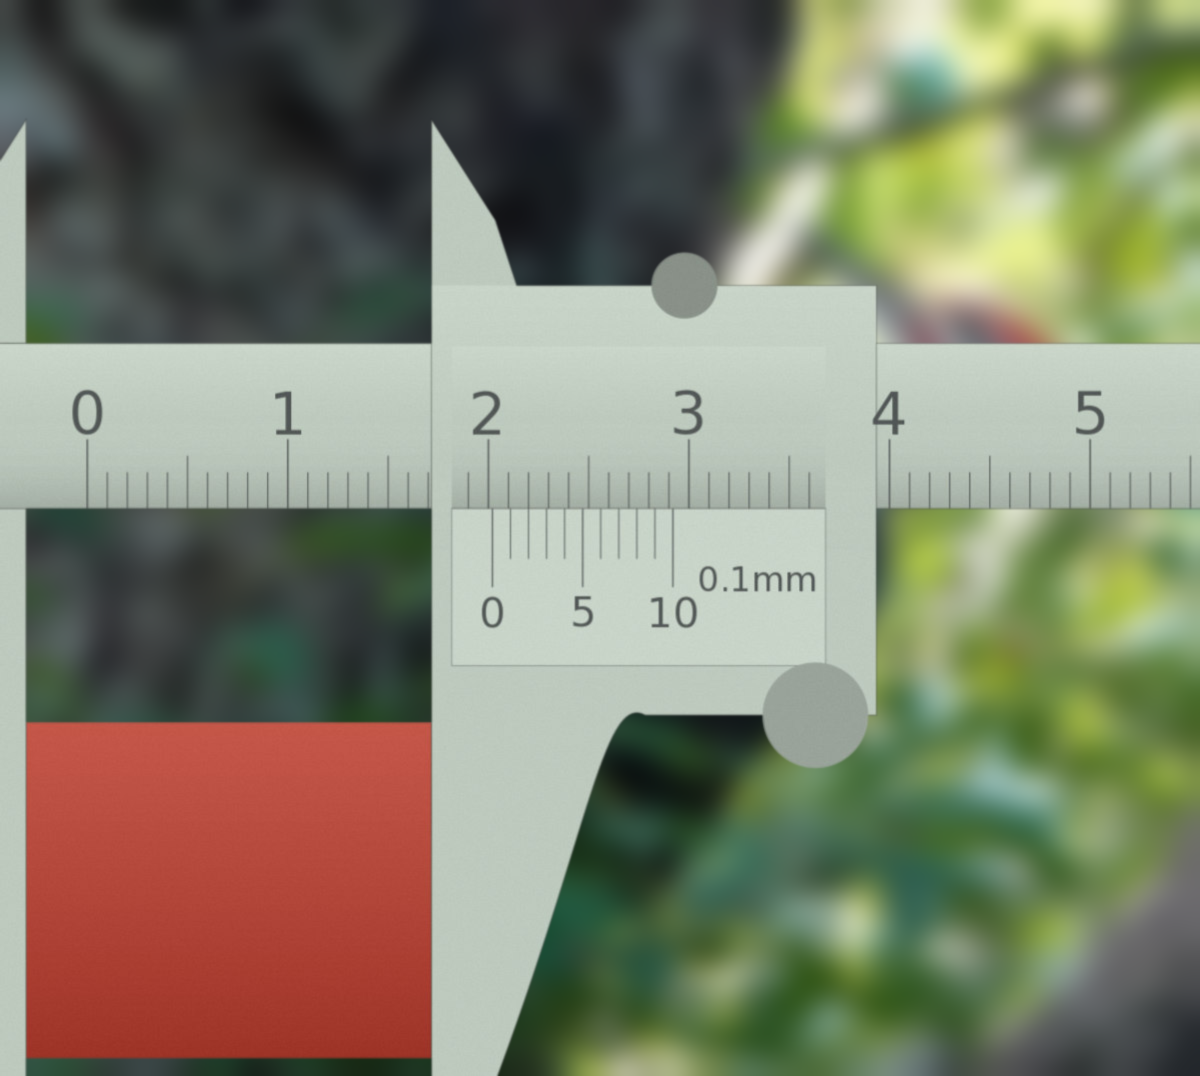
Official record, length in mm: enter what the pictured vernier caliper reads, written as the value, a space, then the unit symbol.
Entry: 20.2 mm
